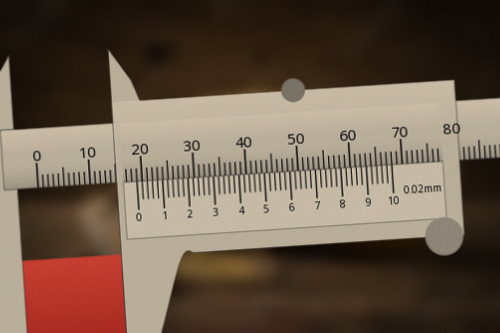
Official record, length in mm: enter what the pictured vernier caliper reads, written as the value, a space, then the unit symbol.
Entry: 19.0 mm
